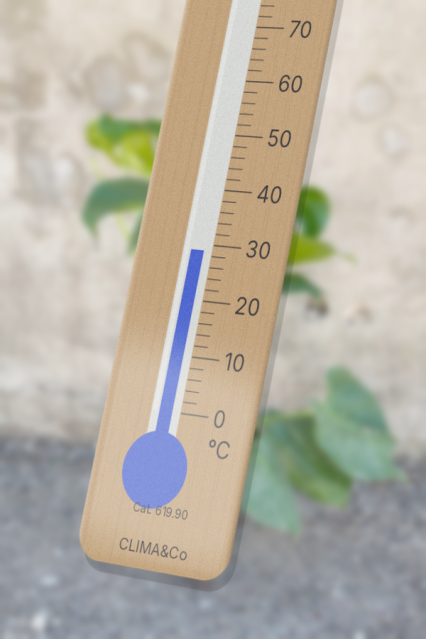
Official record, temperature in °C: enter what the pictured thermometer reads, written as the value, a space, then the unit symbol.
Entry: 29 °C
